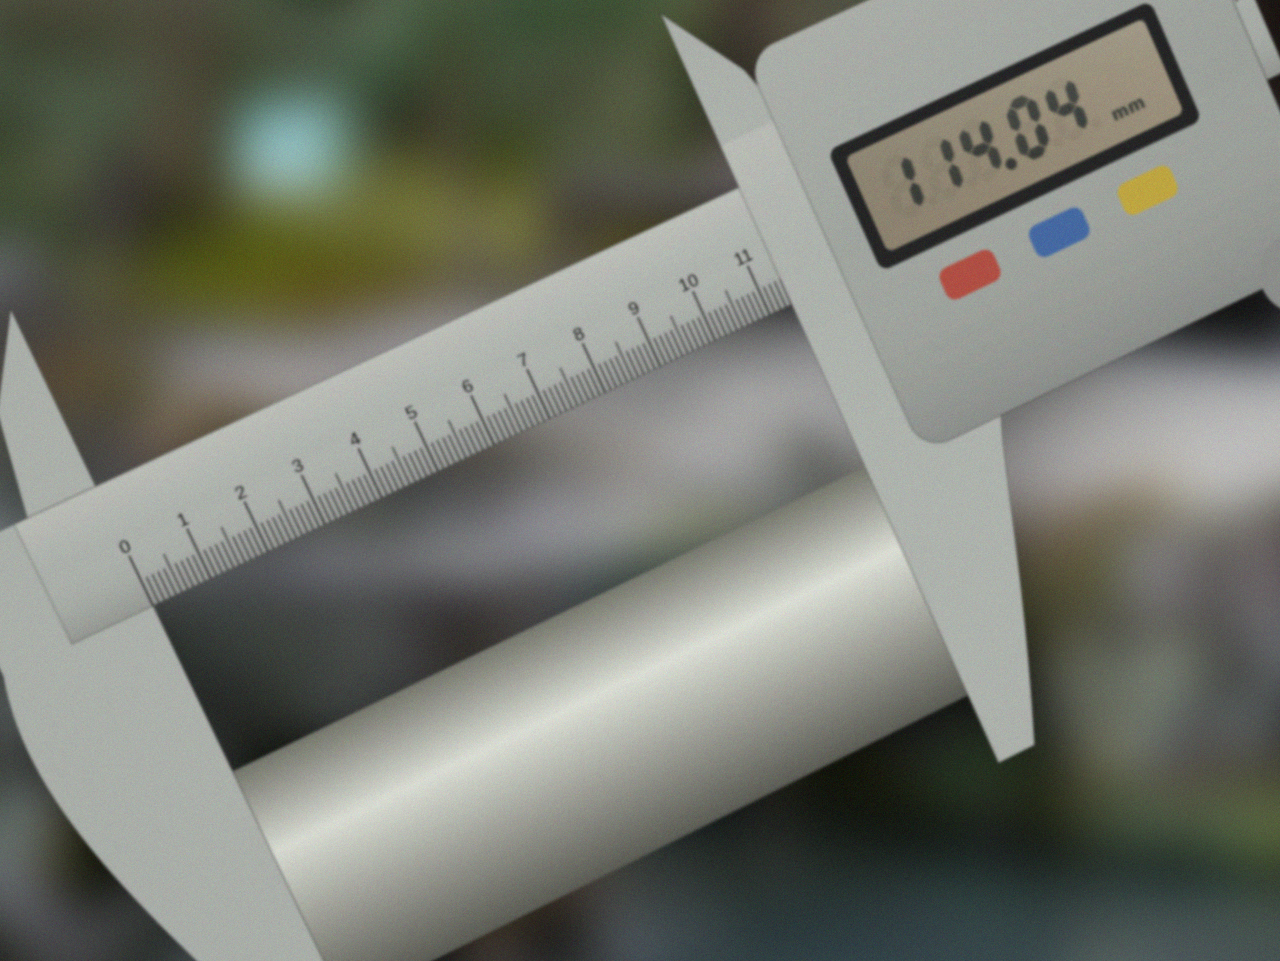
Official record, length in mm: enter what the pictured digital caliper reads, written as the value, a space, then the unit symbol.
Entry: 114.04 mm
